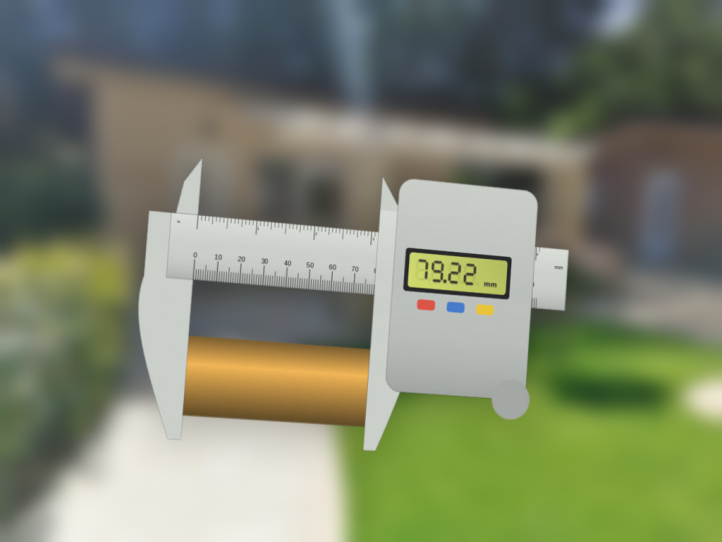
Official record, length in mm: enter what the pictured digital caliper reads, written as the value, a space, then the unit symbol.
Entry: 79.22 mm
